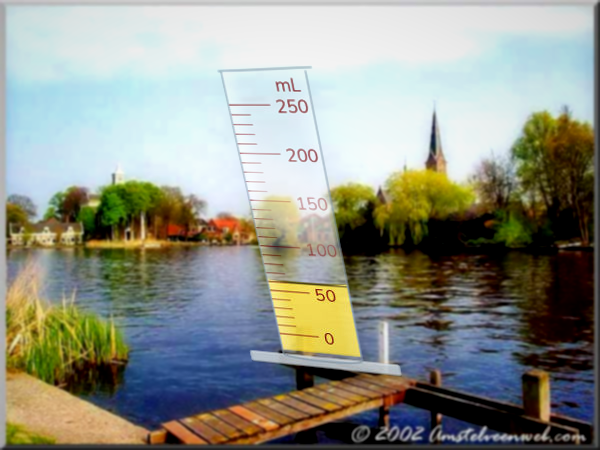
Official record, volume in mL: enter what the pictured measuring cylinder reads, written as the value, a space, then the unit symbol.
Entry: 60 mL
